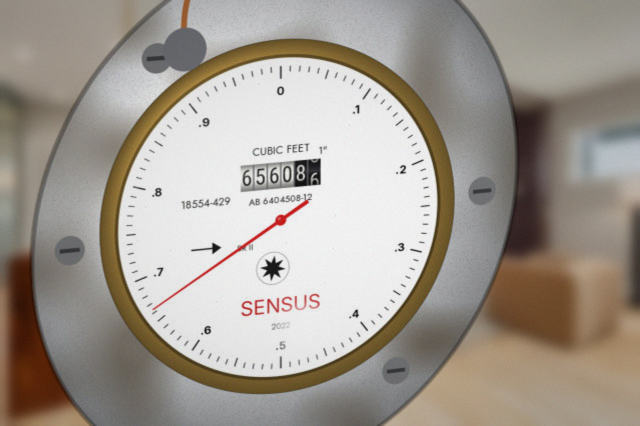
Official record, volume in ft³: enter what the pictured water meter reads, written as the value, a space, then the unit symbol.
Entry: 656085.66 ft³
